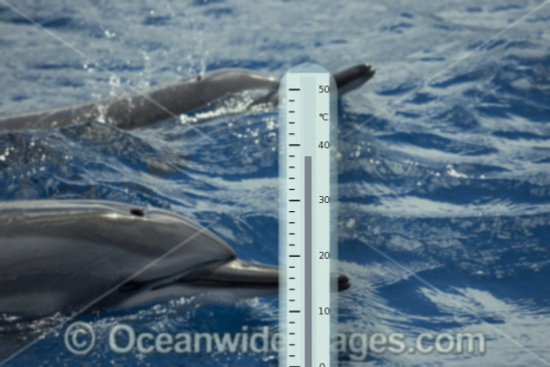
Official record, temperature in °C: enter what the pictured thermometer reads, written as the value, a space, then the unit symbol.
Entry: 38 °C
